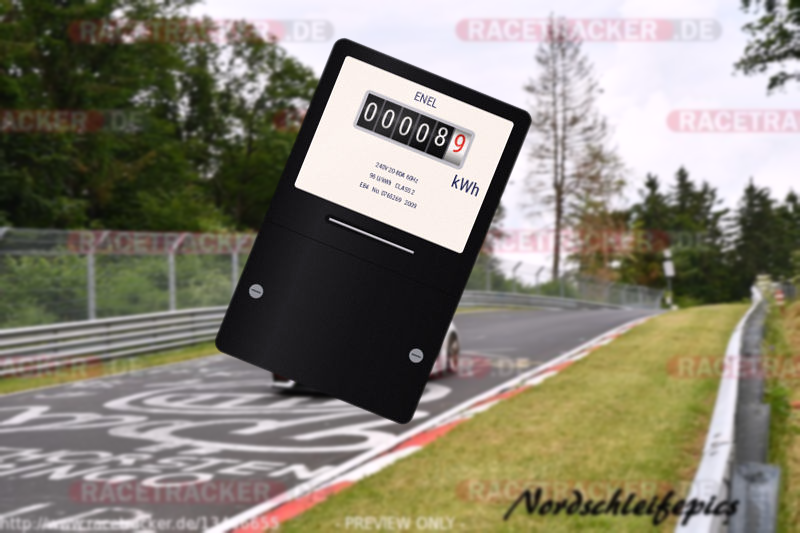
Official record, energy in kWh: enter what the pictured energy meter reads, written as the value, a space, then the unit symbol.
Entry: 8.9 kWh
